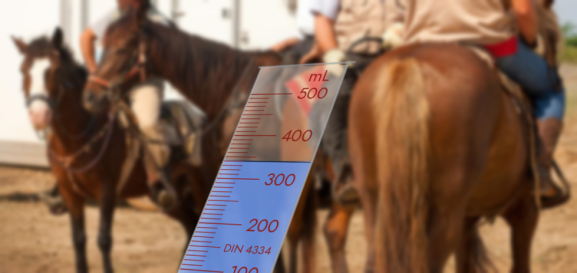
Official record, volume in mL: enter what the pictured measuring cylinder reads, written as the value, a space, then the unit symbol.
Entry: 340 mL
